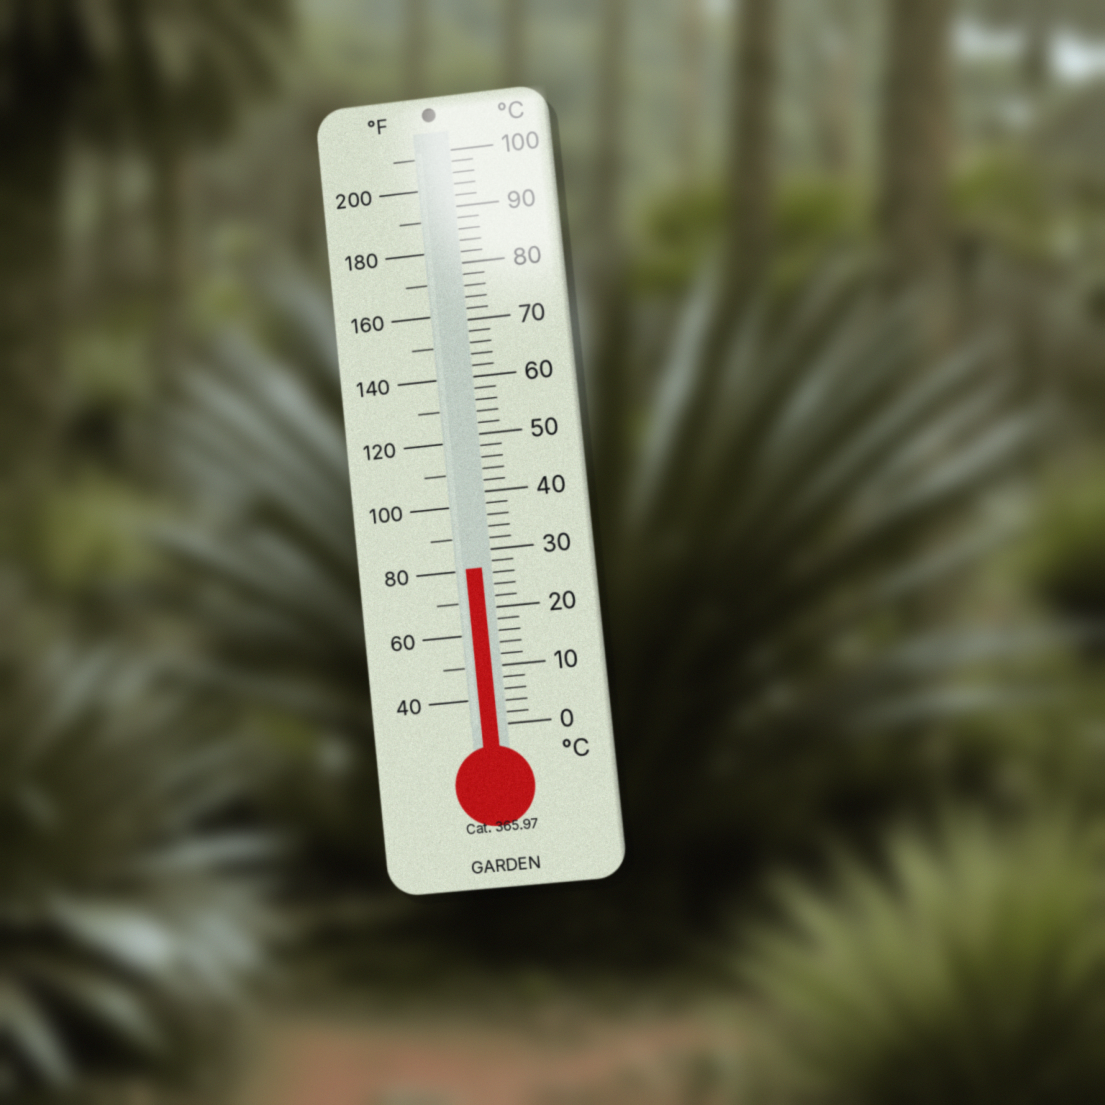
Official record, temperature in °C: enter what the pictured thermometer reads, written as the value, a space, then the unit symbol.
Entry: 27 °C
